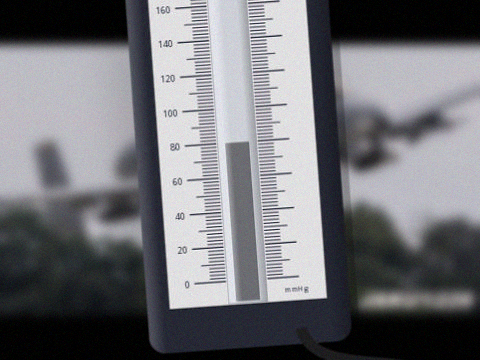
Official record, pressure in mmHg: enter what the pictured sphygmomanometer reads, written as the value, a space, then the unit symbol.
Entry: 80 mmHg
